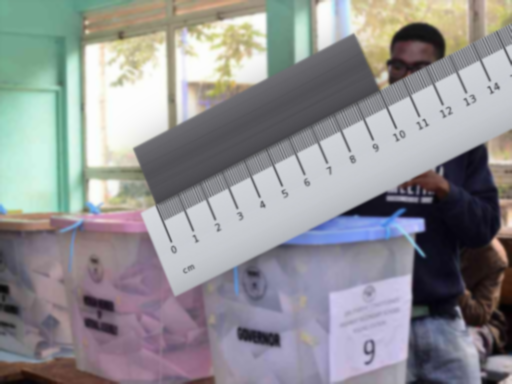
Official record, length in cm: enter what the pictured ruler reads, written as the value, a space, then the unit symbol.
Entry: 10 cm
